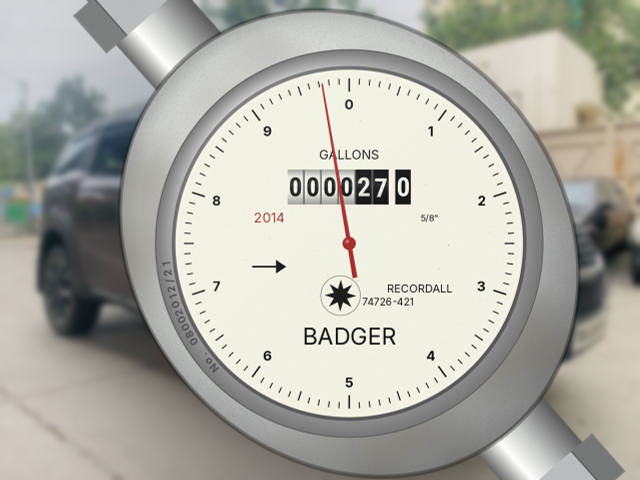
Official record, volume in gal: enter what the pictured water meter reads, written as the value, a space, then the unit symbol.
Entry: 269.7 gal
